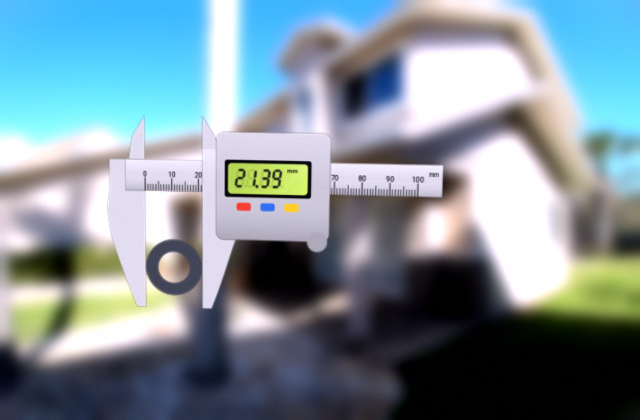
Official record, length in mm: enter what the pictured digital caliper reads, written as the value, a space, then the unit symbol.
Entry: 21.39 mm
